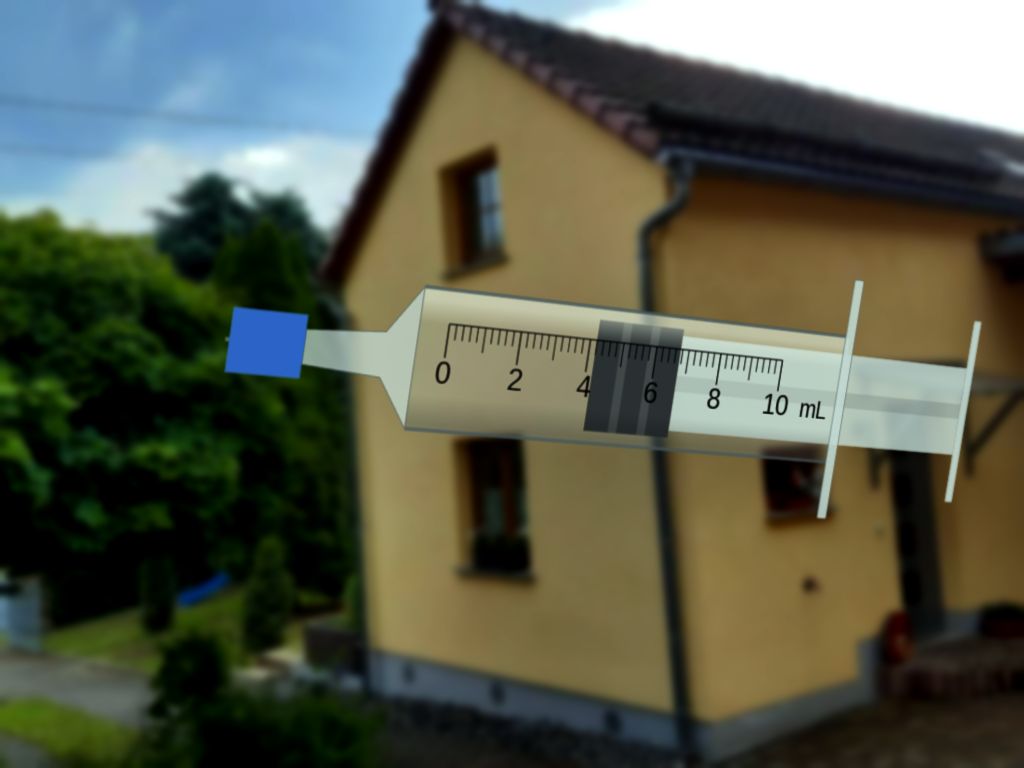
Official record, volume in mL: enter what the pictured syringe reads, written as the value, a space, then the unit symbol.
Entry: 4.2 mL
